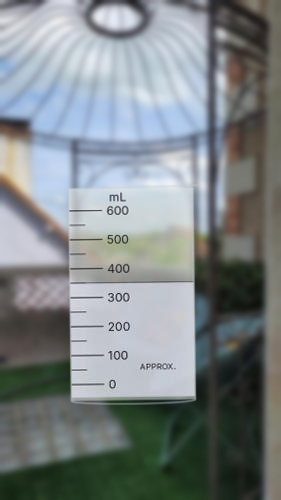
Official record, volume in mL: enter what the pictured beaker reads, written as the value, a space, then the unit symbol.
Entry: 350 mL
